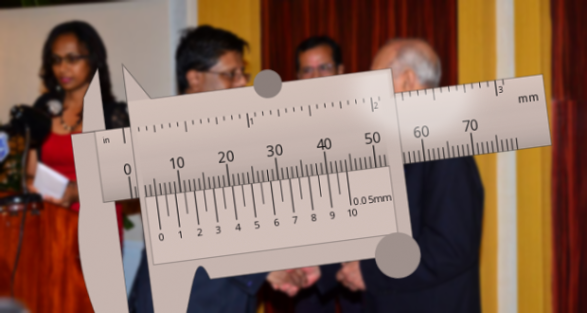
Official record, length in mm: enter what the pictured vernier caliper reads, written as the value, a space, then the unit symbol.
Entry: 5.0 mm
